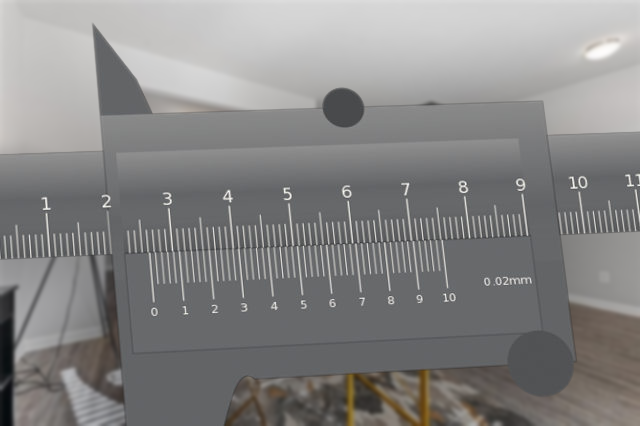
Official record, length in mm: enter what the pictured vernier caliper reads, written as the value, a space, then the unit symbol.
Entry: 26.2 mm
